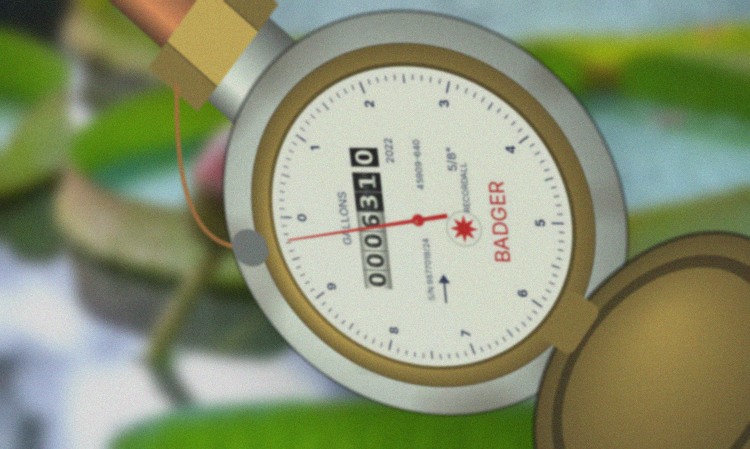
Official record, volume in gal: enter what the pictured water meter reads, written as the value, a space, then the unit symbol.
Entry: 6309.7 gal
